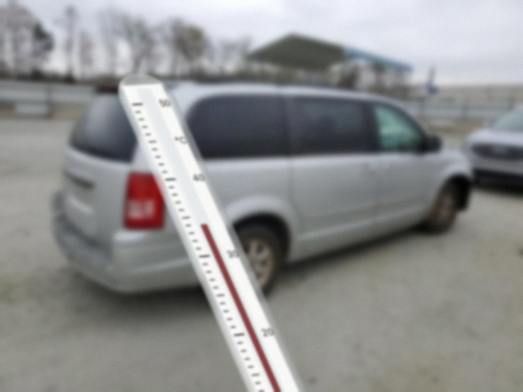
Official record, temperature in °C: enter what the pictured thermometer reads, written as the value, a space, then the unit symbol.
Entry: 34 °C
